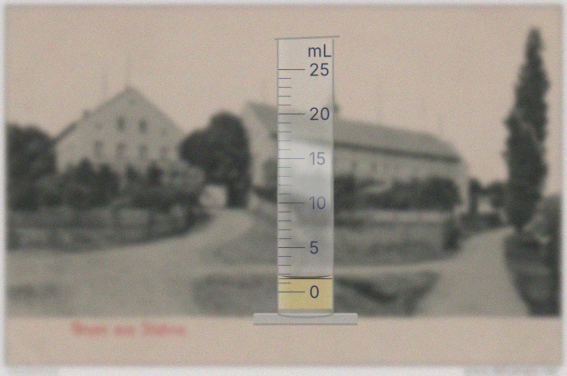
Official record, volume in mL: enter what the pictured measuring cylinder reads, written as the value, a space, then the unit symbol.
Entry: 1.5 mL
